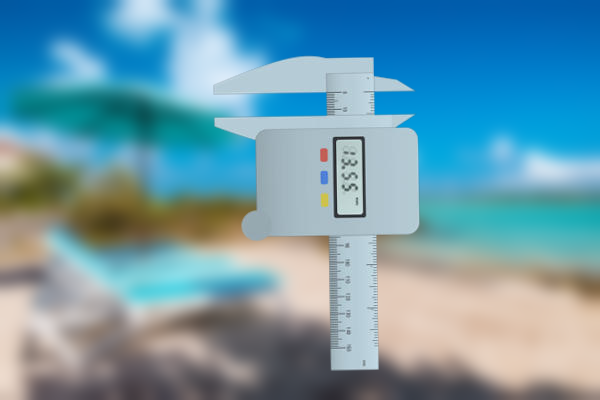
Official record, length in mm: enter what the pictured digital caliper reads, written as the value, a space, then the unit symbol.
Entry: 13.55 mm
